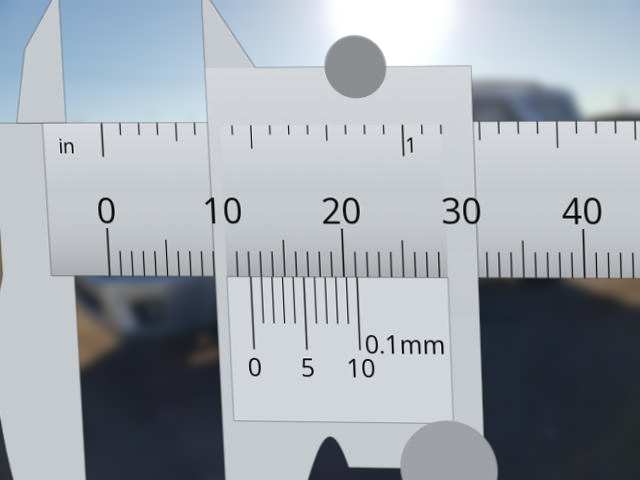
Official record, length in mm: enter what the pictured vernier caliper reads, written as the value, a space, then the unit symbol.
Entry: 12.1 mm
